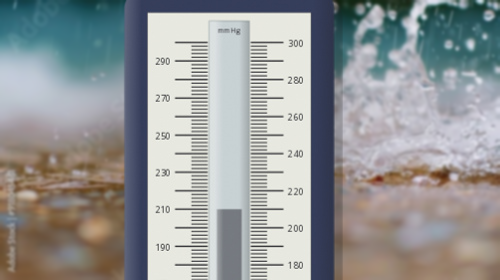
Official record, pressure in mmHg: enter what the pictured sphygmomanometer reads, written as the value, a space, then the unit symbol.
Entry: 210 mmHg
